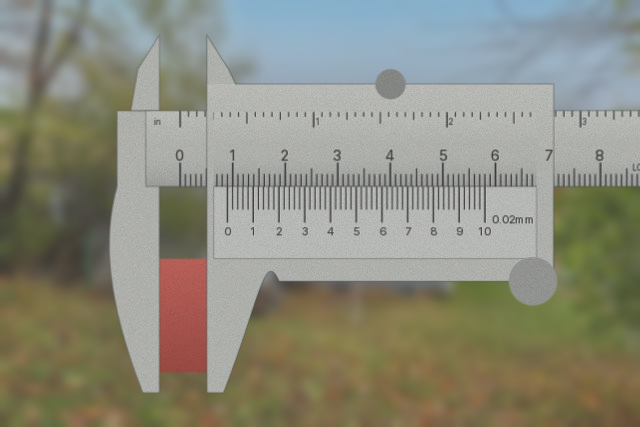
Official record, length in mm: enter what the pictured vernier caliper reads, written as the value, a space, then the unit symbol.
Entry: 9.0 mm
